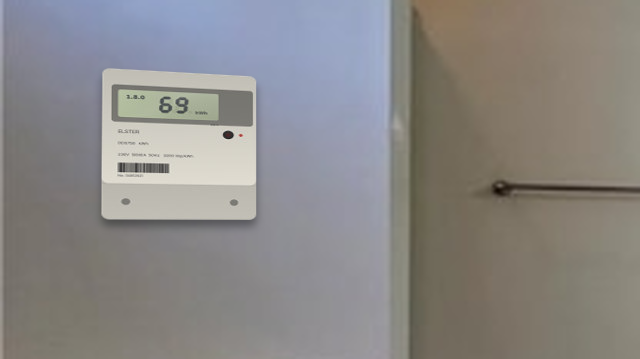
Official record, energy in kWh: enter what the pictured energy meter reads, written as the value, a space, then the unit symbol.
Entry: 69 kWh
